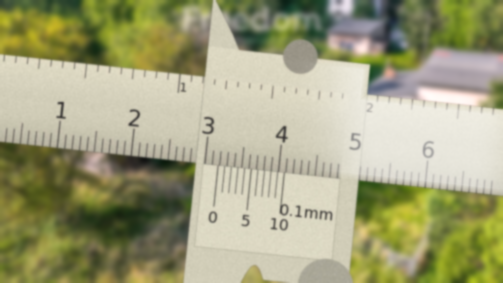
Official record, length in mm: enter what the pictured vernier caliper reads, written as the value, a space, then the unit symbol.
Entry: 31.8 mm
